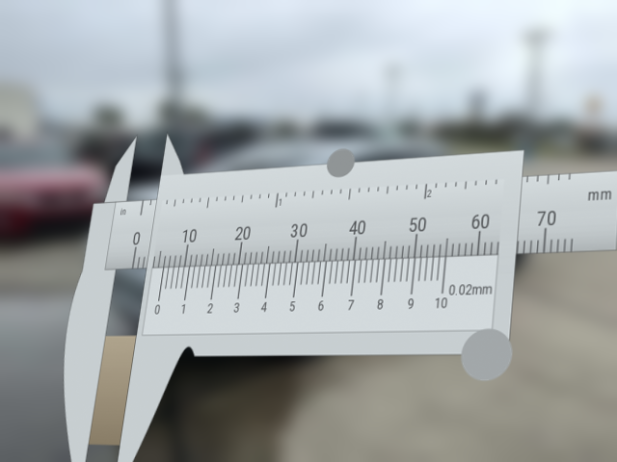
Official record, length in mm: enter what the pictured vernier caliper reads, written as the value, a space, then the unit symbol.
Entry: 6.0 mm
